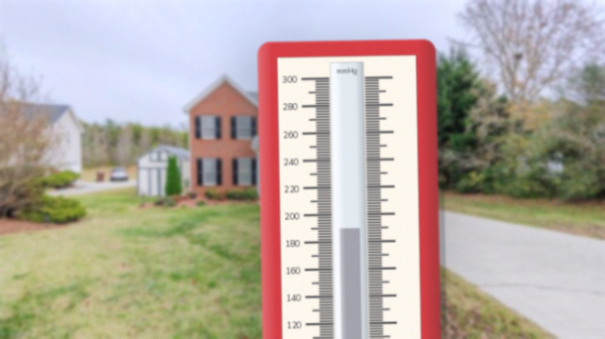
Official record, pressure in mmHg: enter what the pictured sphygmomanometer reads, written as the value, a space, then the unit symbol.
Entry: 190 mmHg
